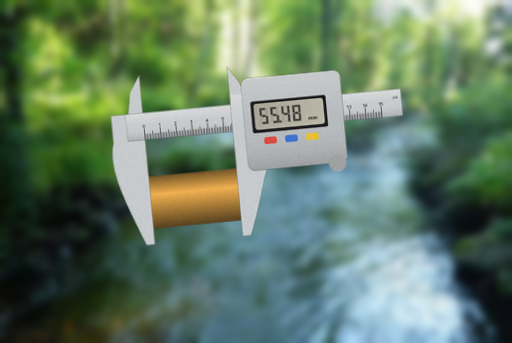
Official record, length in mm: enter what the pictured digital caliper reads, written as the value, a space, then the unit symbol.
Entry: 55.48 mm
